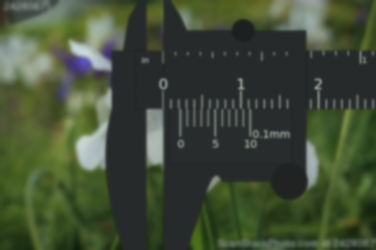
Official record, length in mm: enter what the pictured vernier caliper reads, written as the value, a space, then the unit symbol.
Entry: 2.2 mm
